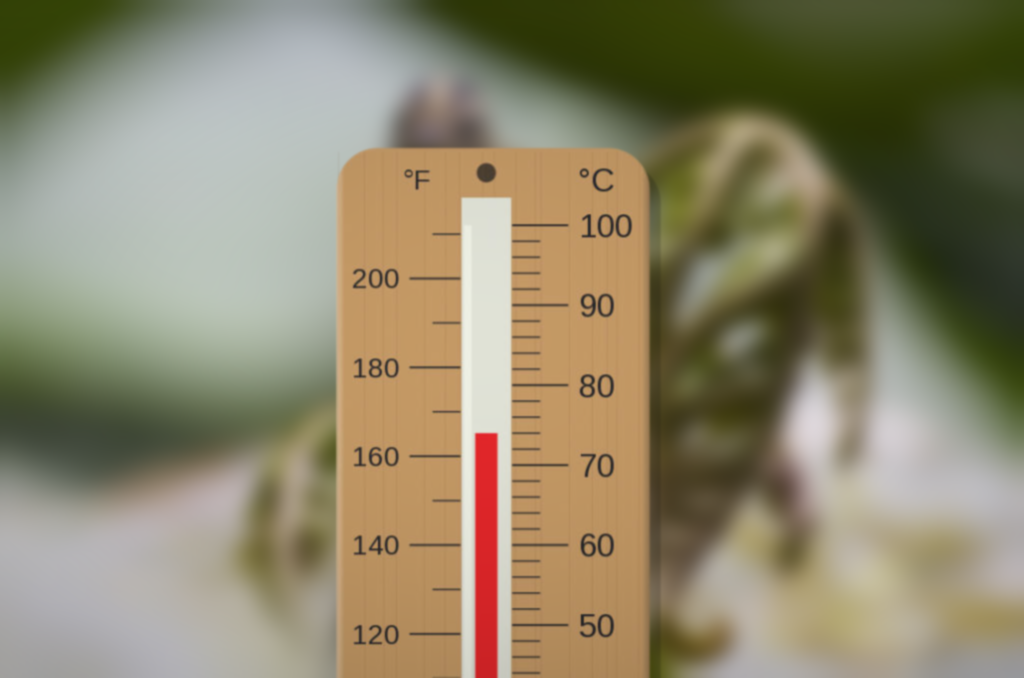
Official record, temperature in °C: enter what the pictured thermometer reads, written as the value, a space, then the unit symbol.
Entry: 74 °C
